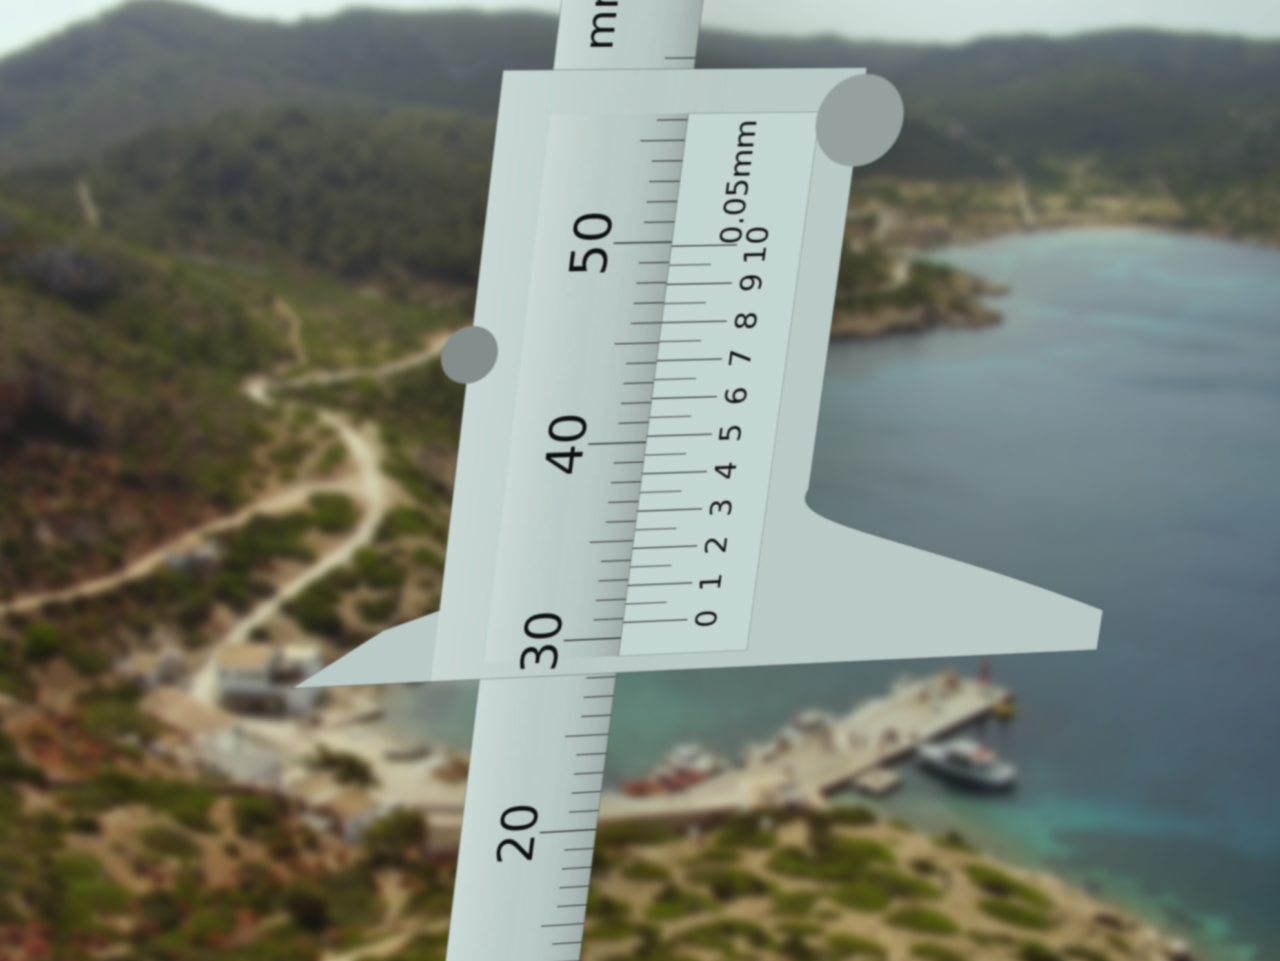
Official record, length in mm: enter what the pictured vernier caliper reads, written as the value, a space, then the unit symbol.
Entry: 30.8 mm
